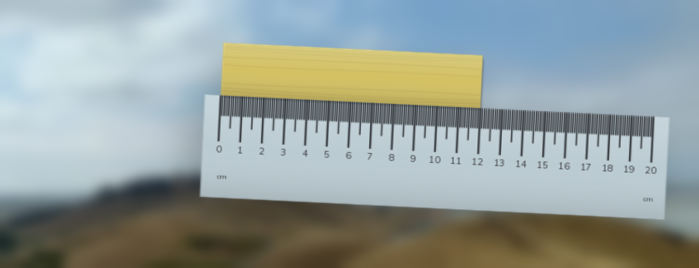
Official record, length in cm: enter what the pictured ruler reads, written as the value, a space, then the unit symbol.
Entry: 12 cm
